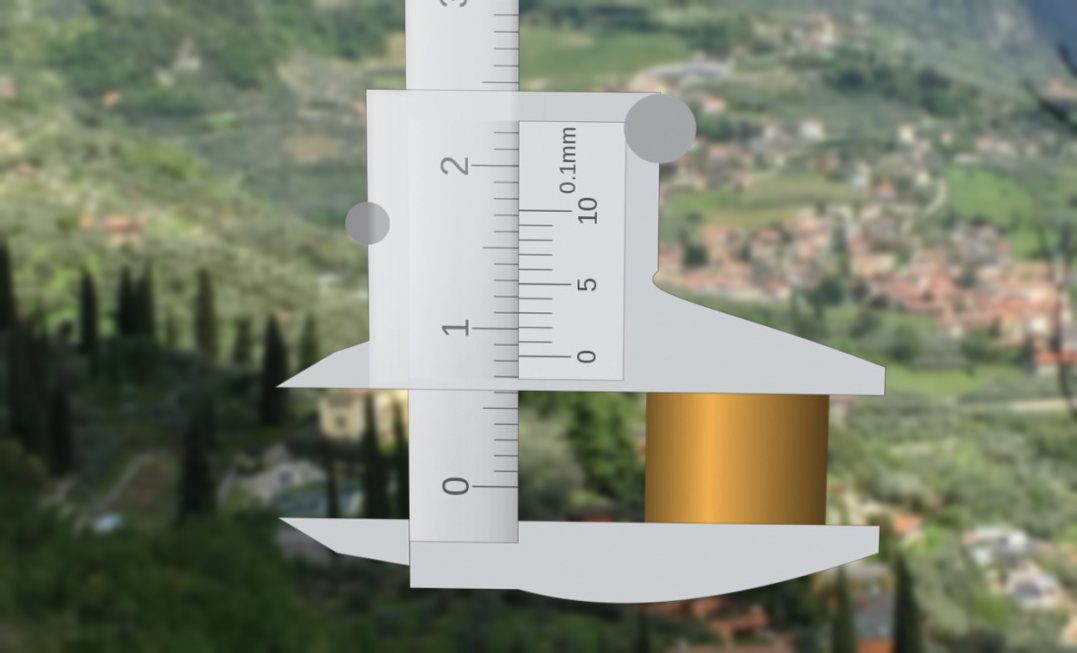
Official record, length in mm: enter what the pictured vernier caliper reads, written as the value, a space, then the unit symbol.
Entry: 8.3 mm
